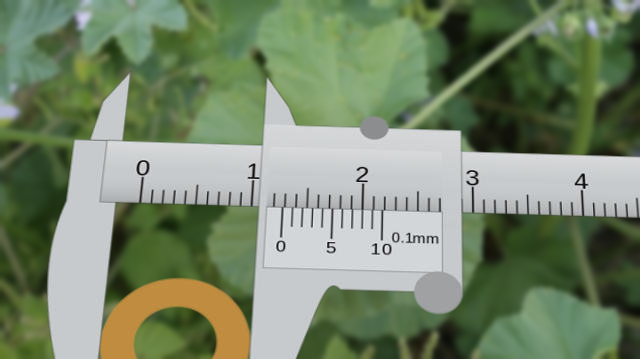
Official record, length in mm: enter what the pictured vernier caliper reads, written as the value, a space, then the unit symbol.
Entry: 12.8 mm
